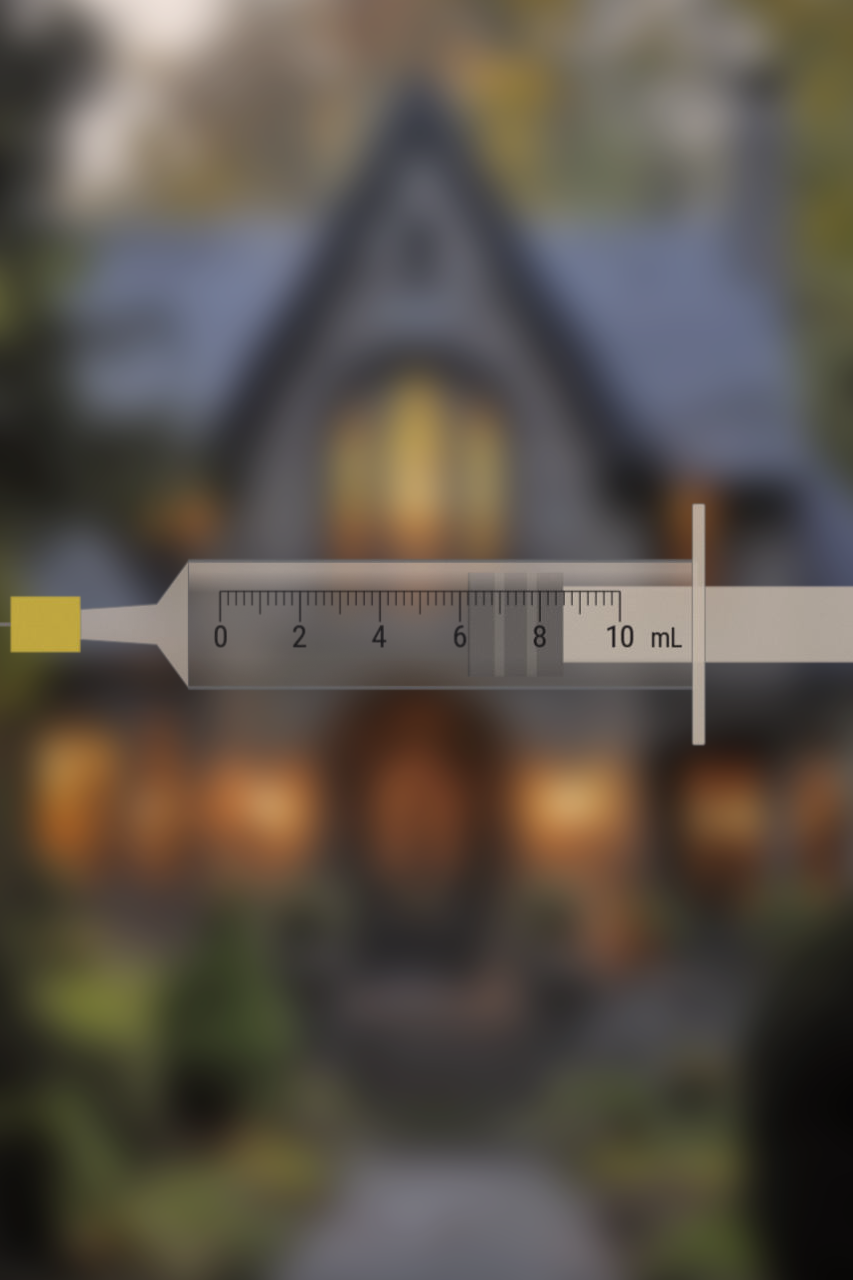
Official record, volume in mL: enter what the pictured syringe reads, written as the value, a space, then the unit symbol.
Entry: 6.2 mL
